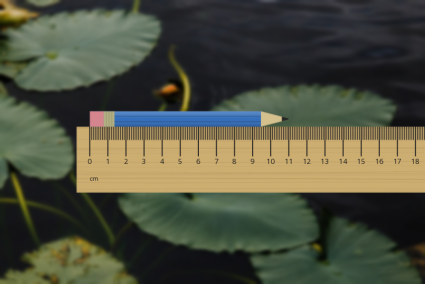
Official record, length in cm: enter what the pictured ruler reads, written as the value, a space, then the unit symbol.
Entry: 11 cm
